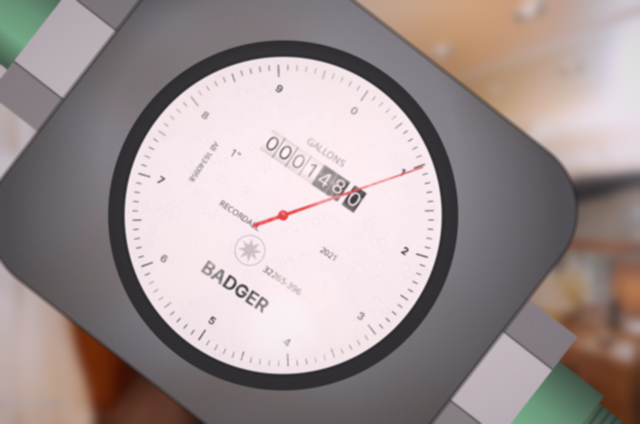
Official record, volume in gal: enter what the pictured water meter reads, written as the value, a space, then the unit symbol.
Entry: 1481.0 gal
